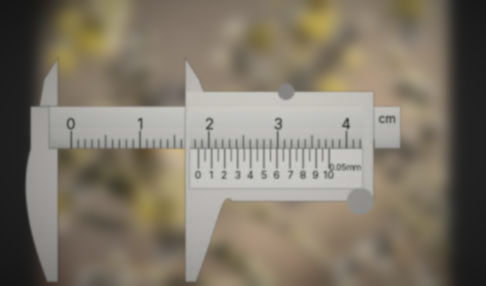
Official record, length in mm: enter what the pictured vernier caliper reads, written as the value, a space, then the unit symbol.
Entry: 18.5 mm
